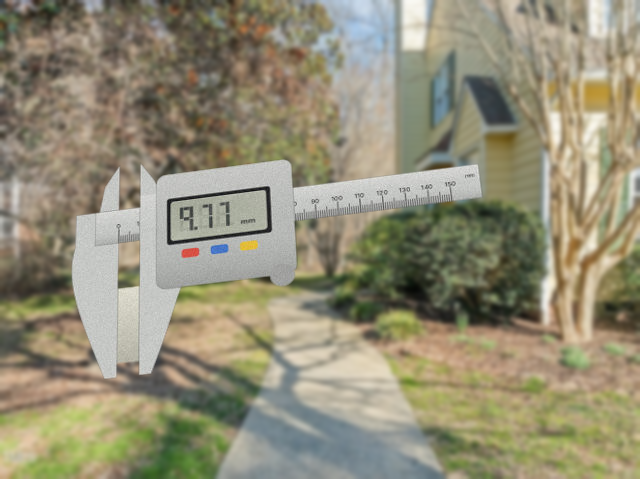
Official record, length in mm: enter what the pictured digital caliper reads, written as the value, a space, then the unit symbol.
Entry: 9.77 mm
